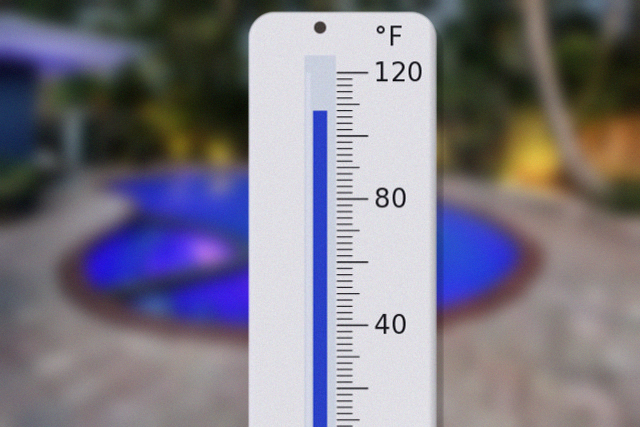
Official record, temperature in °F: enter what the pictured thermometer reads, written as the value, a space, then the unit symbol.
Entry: 108 °F
